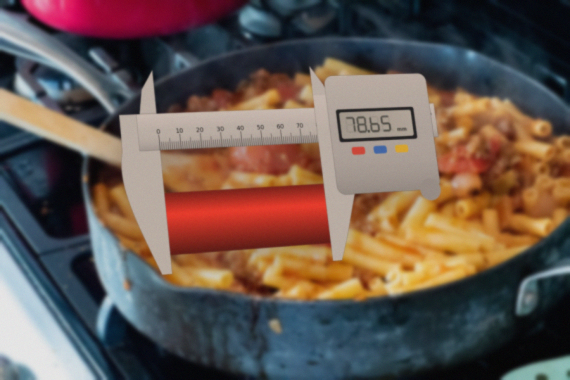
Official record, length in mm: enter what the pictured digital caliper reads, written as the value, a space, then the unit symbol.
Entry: 78.65 mm
